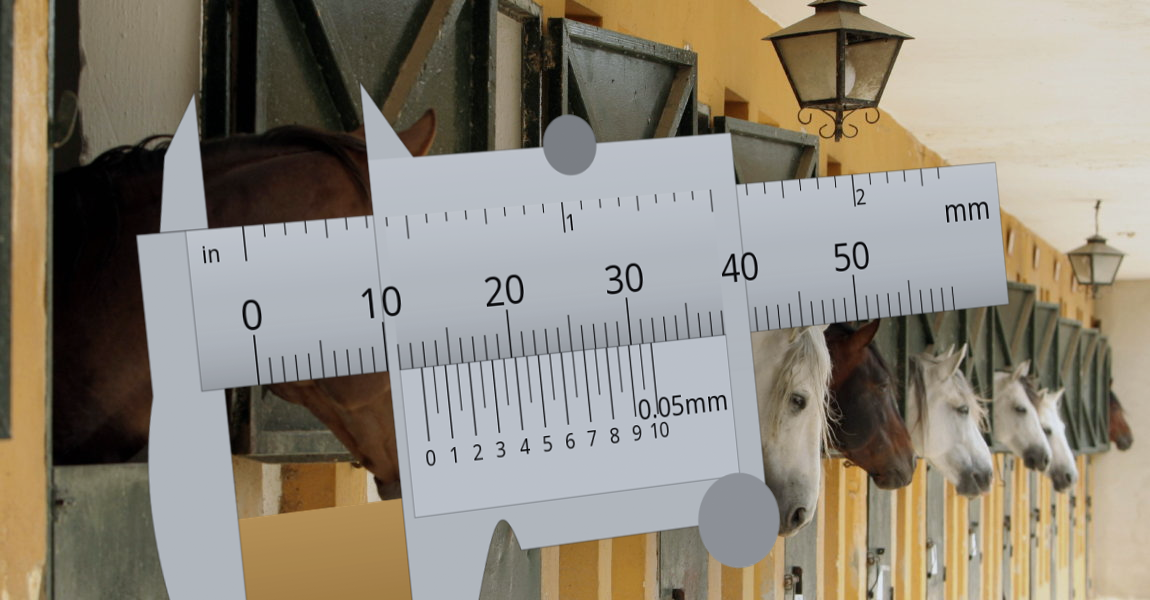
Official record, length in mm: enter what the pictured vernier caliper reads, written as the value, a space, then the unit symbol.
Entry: 12.7 mm
